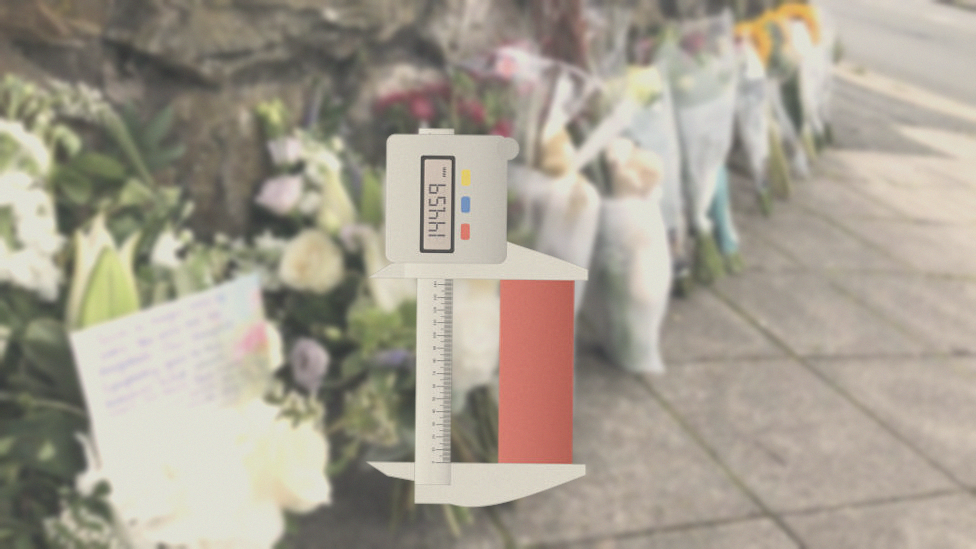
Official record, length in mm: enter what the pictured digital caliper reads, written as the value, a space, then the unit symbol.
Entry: 144.59 mm
